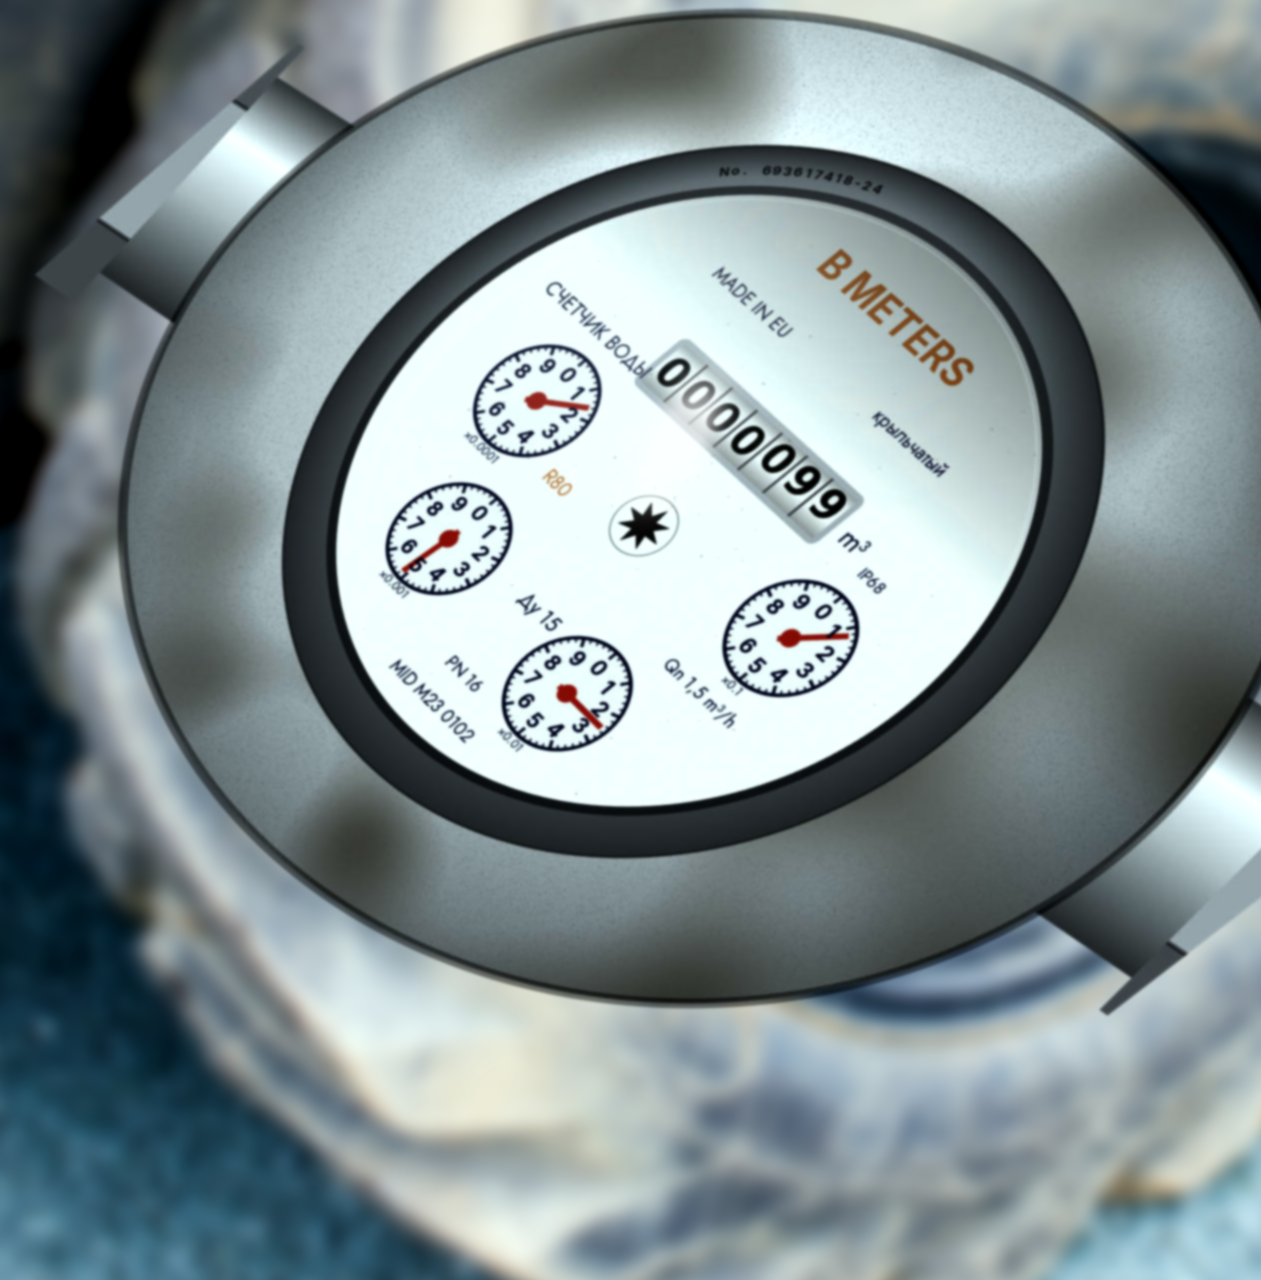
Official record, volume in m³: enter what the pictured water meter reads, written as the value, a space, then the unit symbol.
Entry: 99.1251 m³
